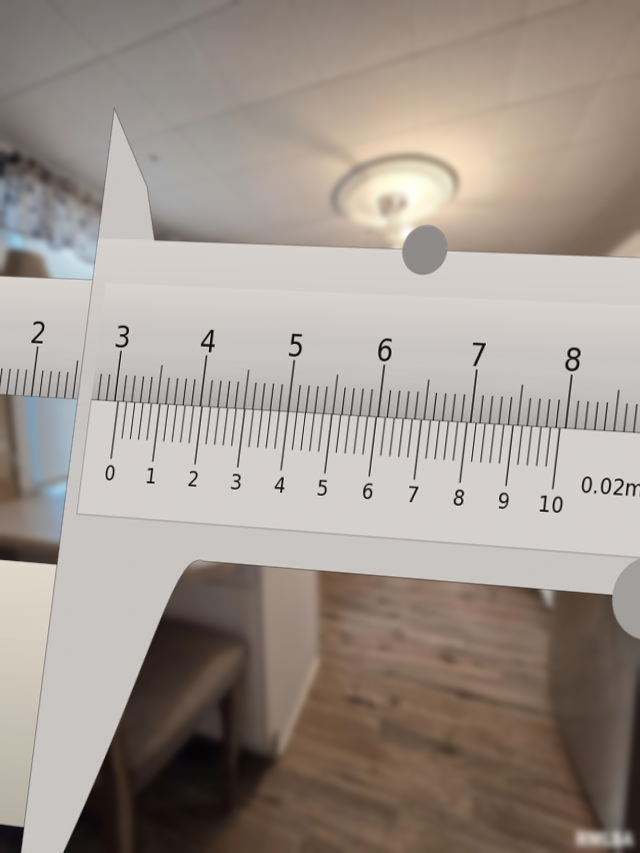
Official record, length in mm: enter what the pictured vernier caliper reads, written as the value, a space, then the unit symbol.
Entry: 30.4 mm
